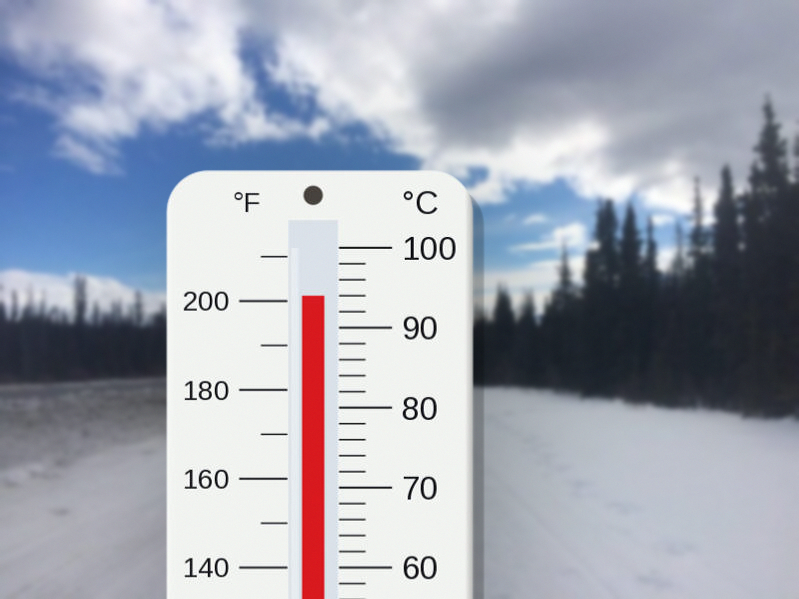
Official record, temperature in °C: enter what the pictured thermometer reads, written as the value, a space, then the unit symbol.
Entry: 94 °C
